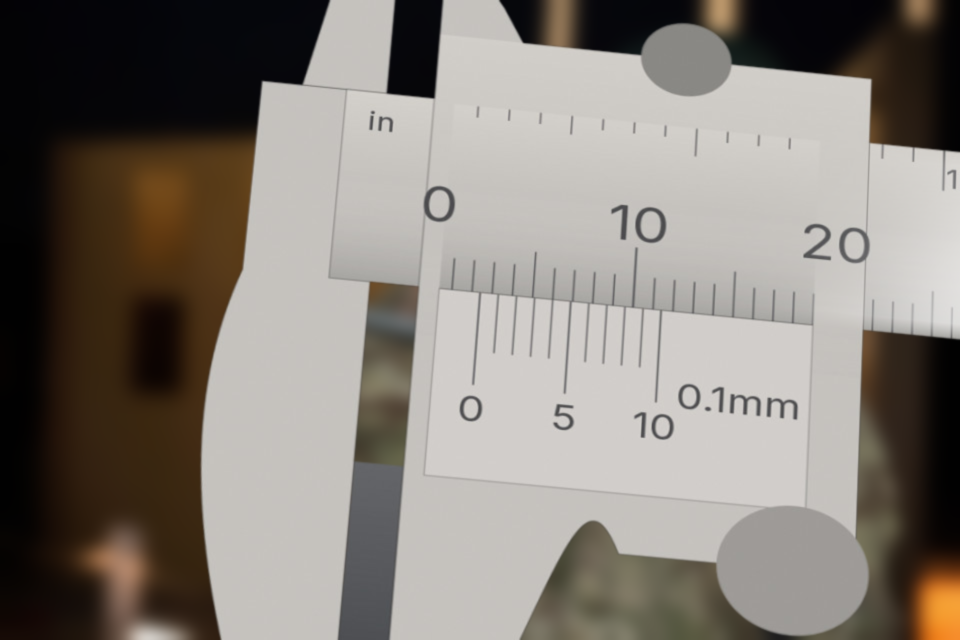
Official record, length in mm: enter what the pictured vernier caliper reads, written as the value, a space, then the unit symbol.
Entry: 2.4 mm
